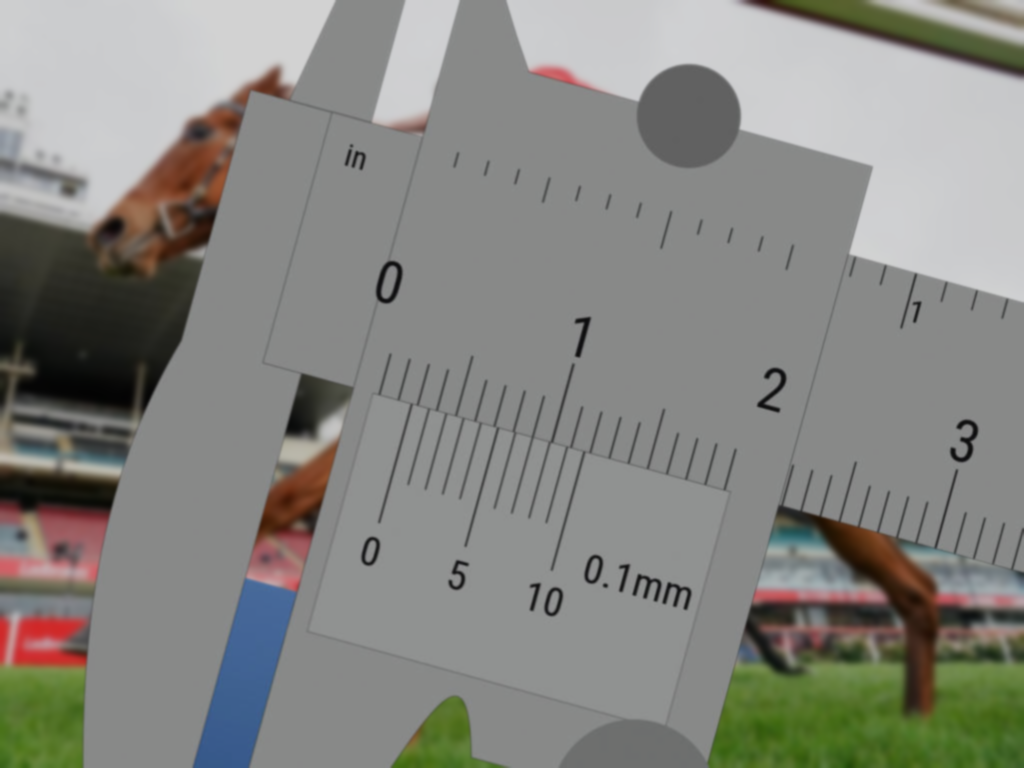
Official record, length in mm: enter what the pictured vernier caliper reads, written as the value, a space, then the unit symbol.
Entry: 2.7 mm
